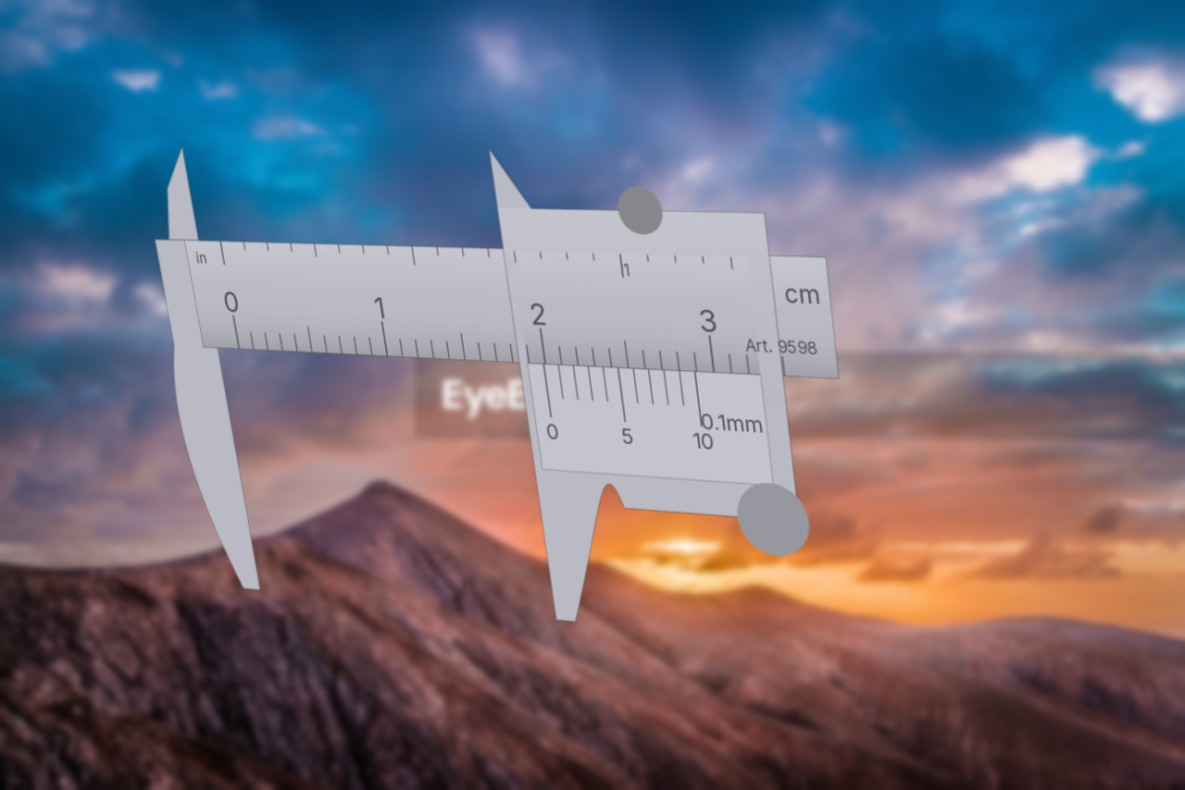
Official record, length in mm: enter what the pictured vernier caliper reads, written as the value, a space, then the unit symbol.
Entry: 19.9 mm
